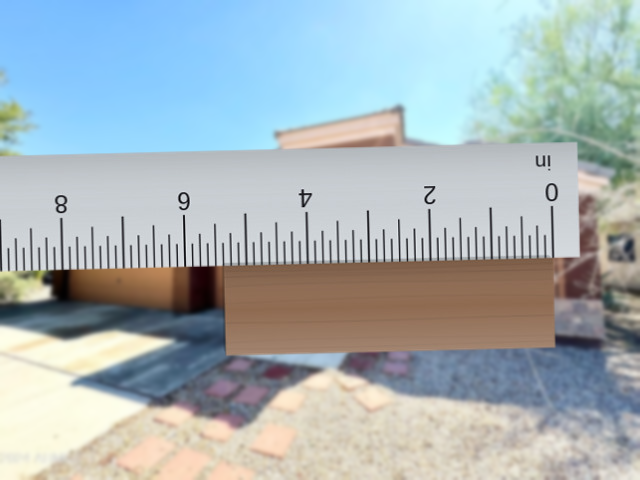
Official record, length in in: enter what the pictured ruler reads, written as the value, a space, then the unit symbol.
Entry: 5.375 in
